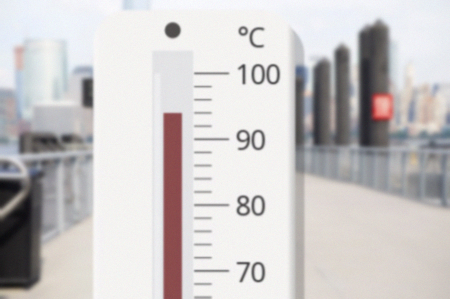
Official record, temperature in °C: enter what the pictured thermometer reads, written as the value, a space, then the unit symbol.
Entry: 94 °C
